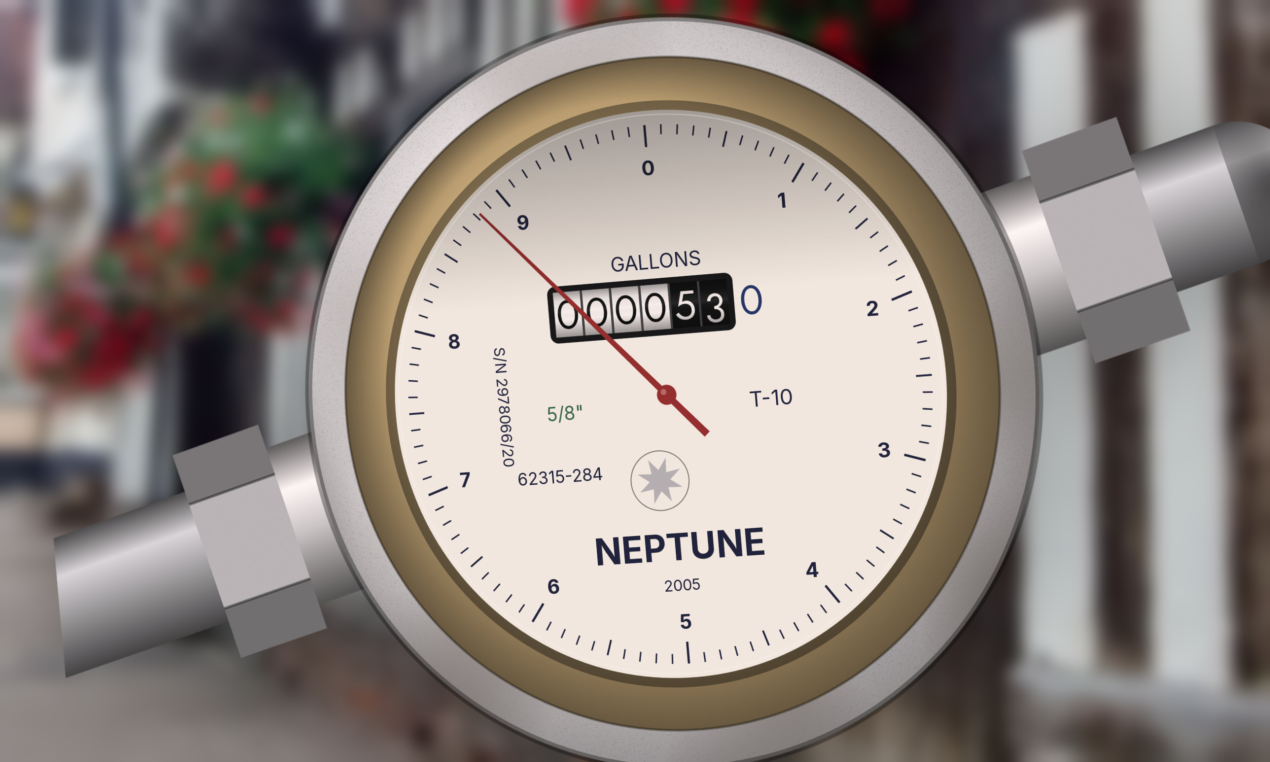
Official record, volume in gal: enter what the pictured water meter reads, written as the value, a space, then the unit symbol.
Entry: 528.8 gal
